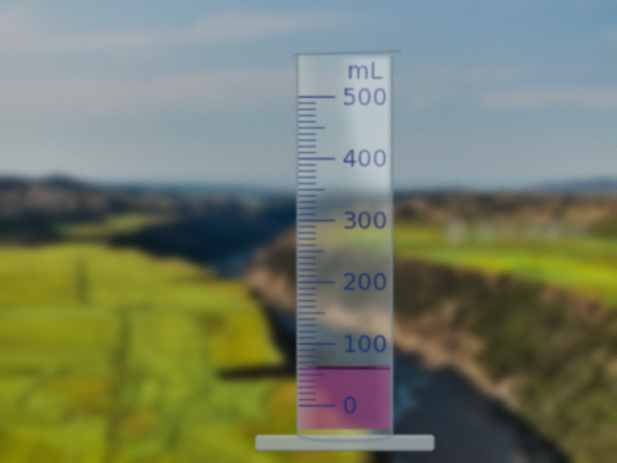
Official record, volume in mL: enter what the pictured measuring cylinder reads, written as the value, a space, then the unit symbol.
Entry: 60 mL
